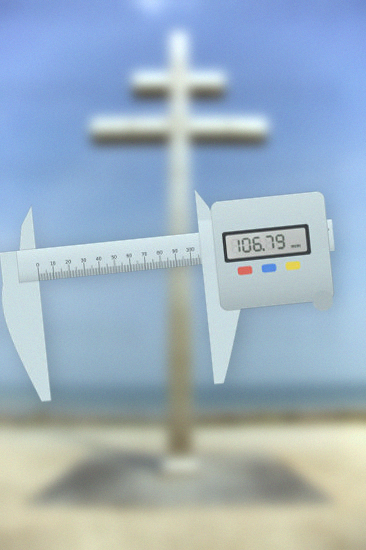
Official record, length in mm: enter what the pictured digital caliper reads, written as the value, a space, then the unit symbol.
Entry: 106.79 mm
